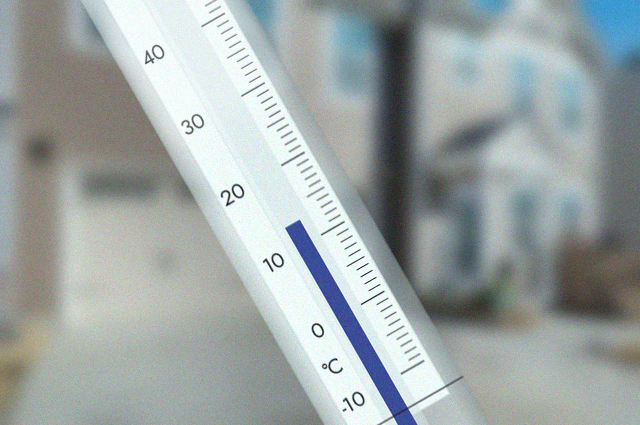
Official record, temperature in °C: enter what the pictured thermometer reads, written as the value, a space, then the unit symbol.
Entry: 13 °C
